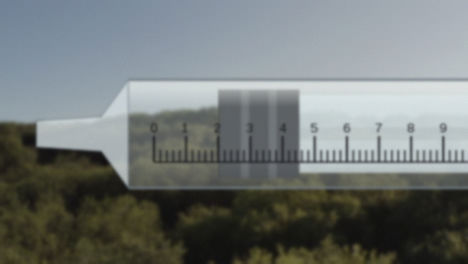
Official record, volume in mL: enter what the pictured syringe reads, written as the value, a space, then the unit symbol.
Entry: 2 mL
